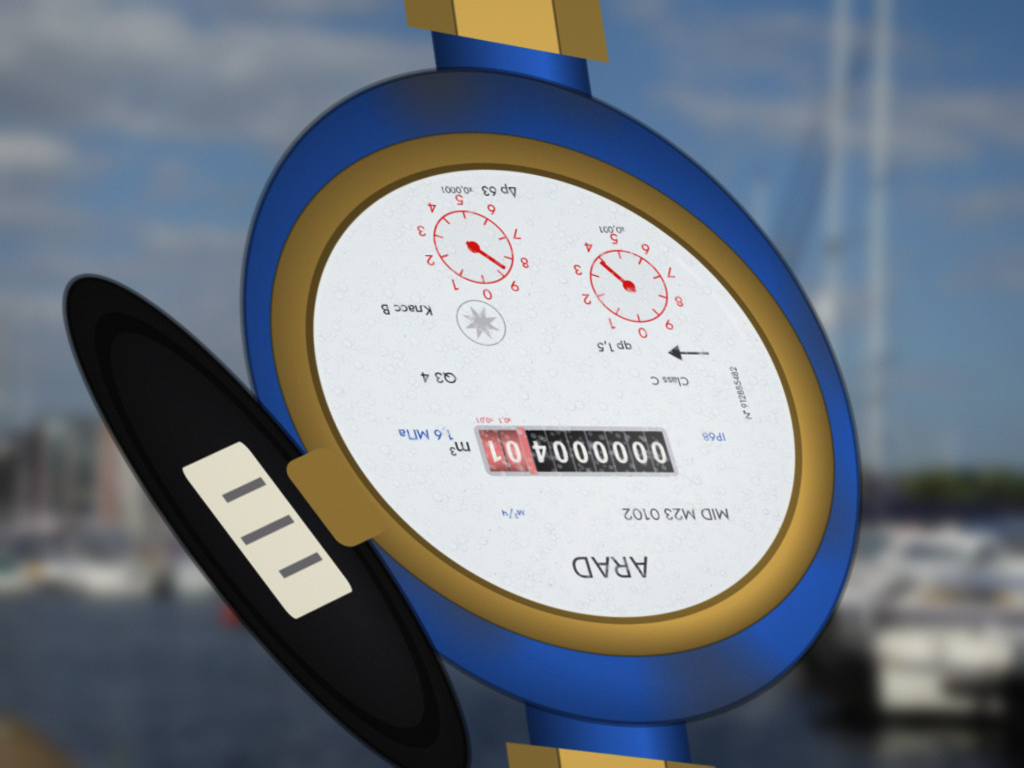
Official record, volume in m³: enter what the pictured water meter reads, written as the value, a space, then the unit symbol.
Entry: 4.0138 m³
